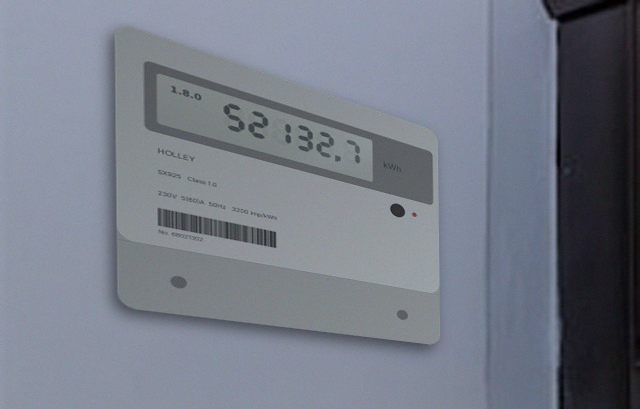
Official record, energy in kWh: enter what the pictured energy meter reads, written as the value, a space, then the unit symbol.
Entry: 52132.7 kWh
